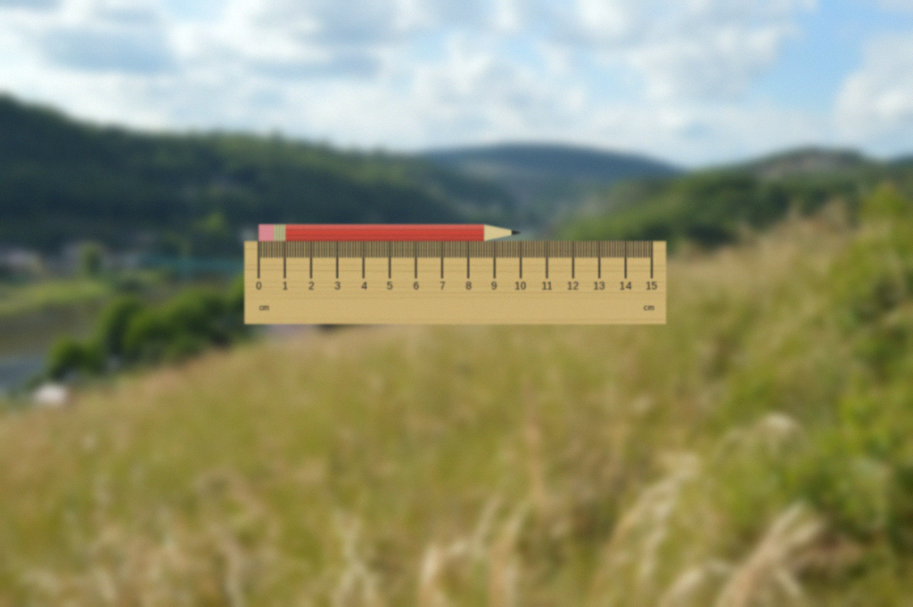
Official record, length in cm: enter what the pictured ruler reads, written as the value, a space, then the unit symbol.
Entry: 10 cm
